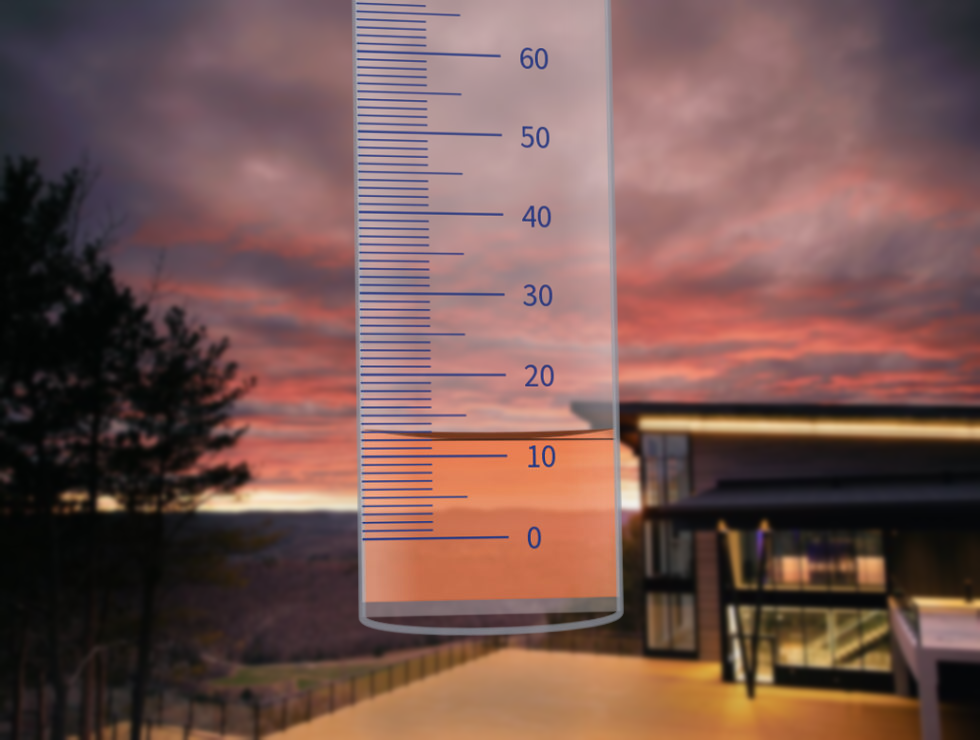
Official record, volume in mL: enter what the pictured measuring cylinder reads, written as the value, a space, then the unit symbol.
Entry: 12 mL
